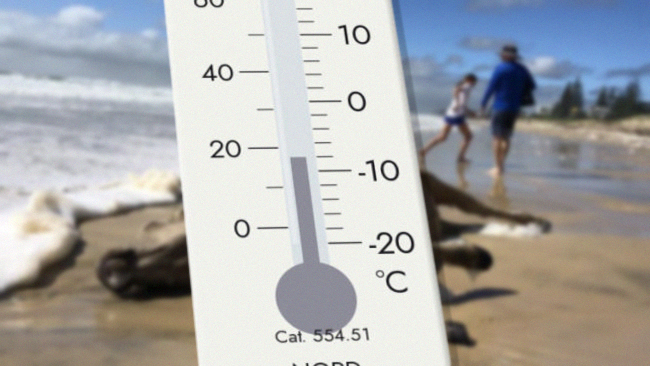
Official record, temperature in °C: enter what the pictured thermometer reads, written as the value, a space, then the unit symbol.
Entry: -8 °C
